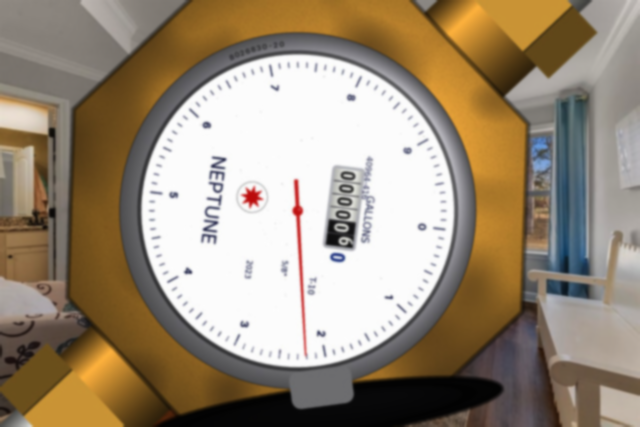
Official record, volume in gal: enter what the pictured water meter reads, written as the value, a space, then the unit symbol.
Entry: 62.2 gal
